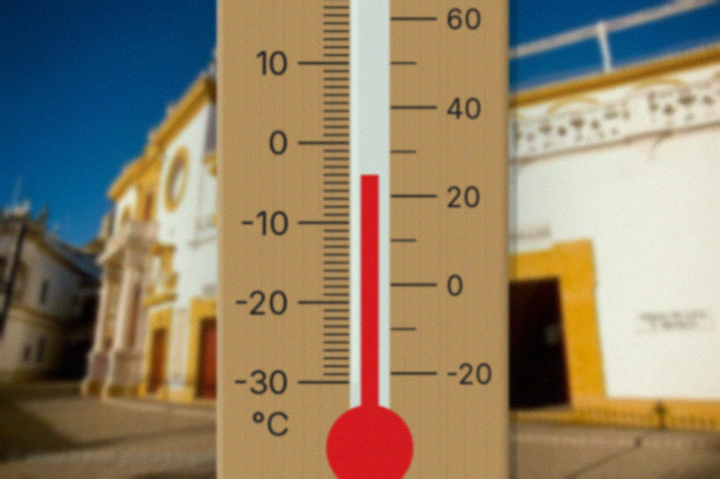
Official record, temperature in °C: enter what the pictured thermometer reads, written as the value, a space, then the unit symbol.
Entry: -4 °C
